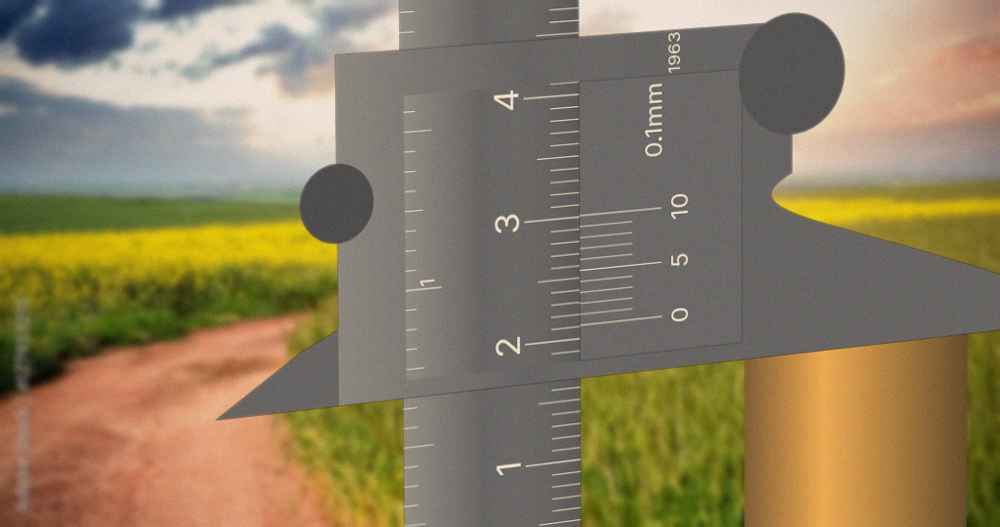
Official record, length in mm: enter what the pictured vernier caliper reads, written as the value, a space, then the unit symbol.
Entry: 21.1 mm
